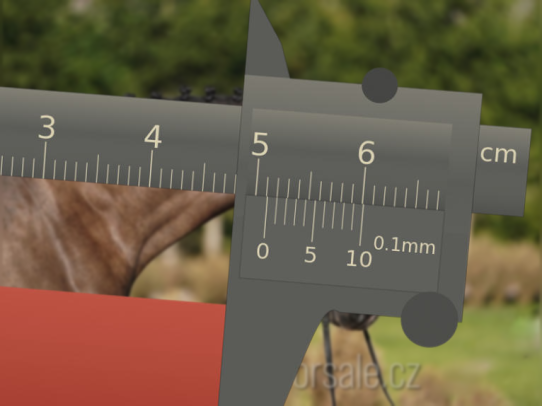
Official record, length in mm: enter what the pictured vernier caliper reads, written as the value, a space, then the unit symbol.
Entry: 51.1 mm
